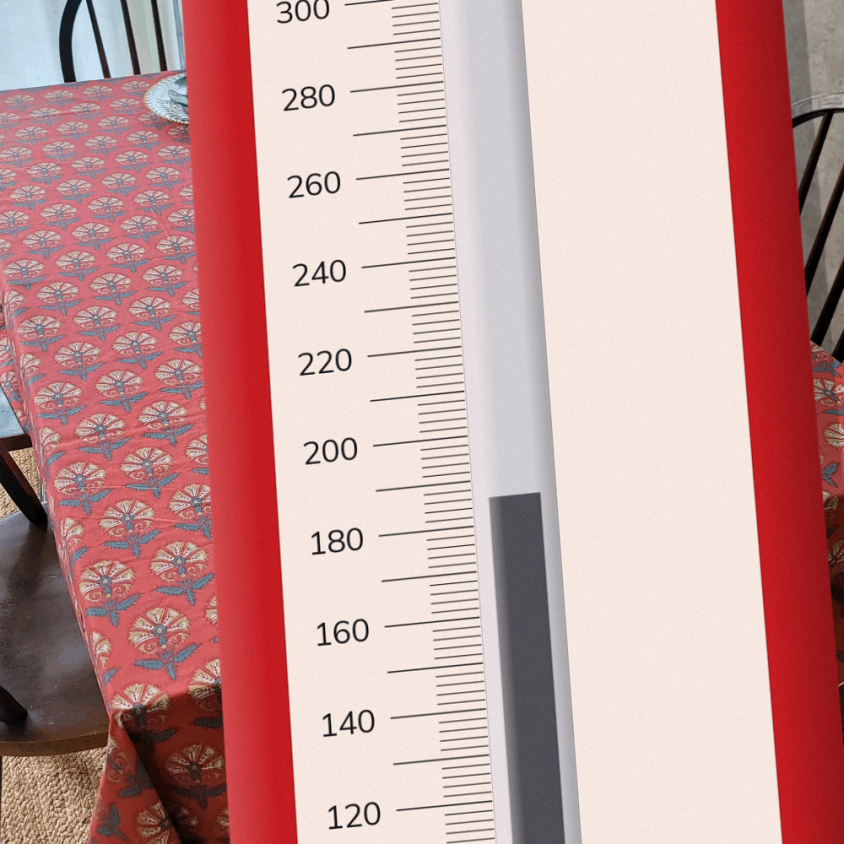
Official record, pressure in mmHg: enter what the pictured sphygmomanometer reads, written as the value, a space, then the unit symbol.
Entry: 186 mmHg
